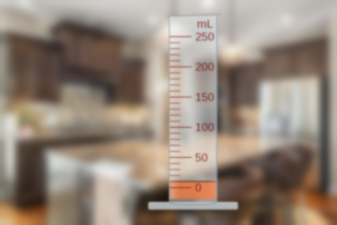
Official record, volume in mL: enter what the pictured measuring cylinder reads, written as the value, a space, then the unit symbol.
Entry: 10 mL
